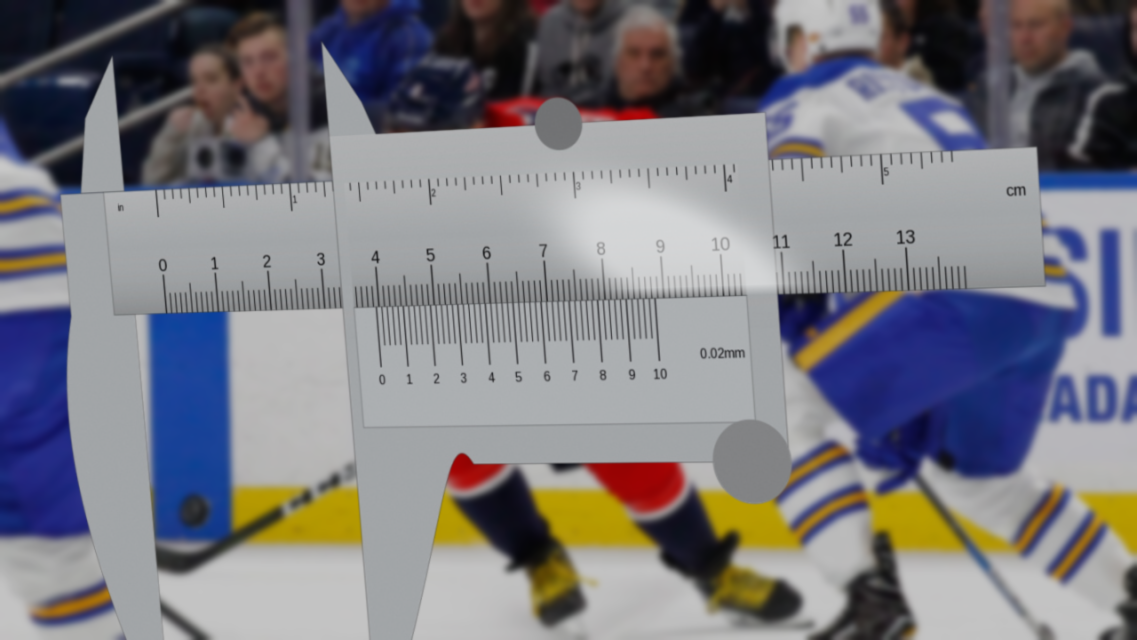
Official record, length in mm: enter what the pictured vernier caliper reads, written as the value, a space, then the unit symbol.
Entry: 39.5 mm
